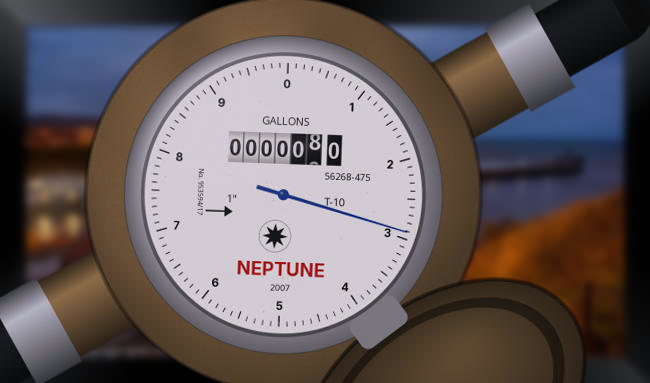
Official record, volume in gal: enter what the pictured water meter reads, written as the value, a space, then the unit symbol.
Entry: 82.9 gal
